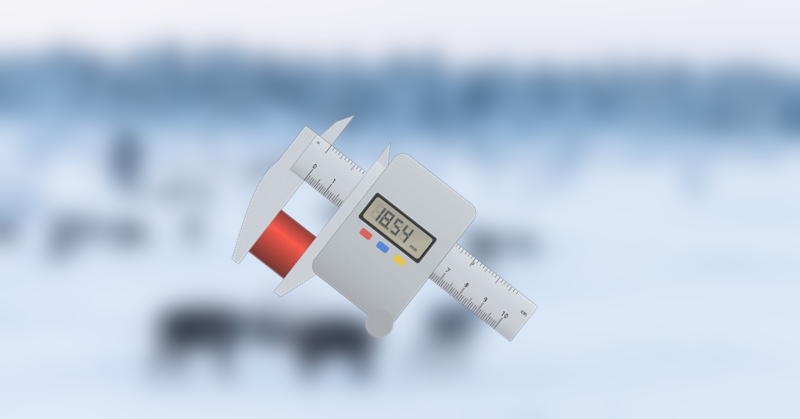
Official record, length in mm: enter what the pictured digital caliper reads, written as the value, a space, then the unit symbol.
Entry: 18.54 mm
